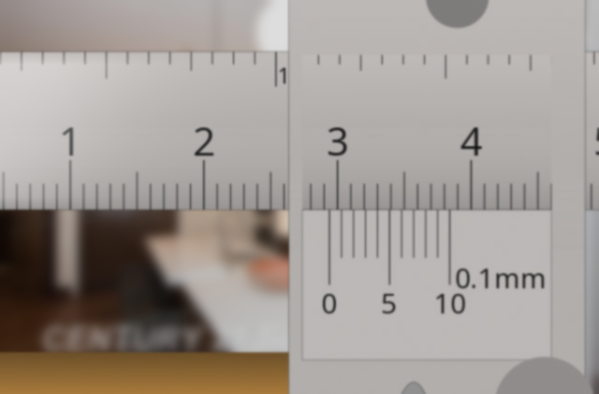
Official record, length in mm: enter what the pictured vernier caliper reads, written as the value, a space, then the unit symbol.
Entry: 29.4 mm
